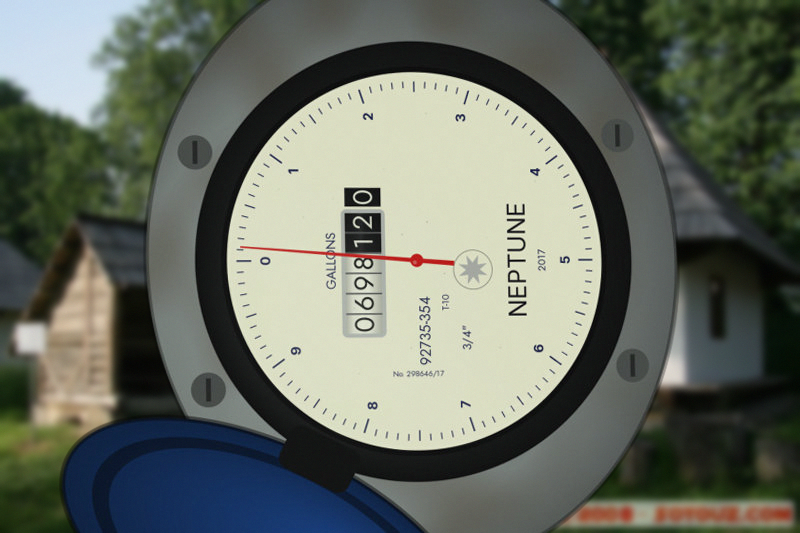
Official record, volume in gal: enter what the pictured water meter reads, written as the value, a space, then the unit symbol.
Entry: 698120.1 gal
